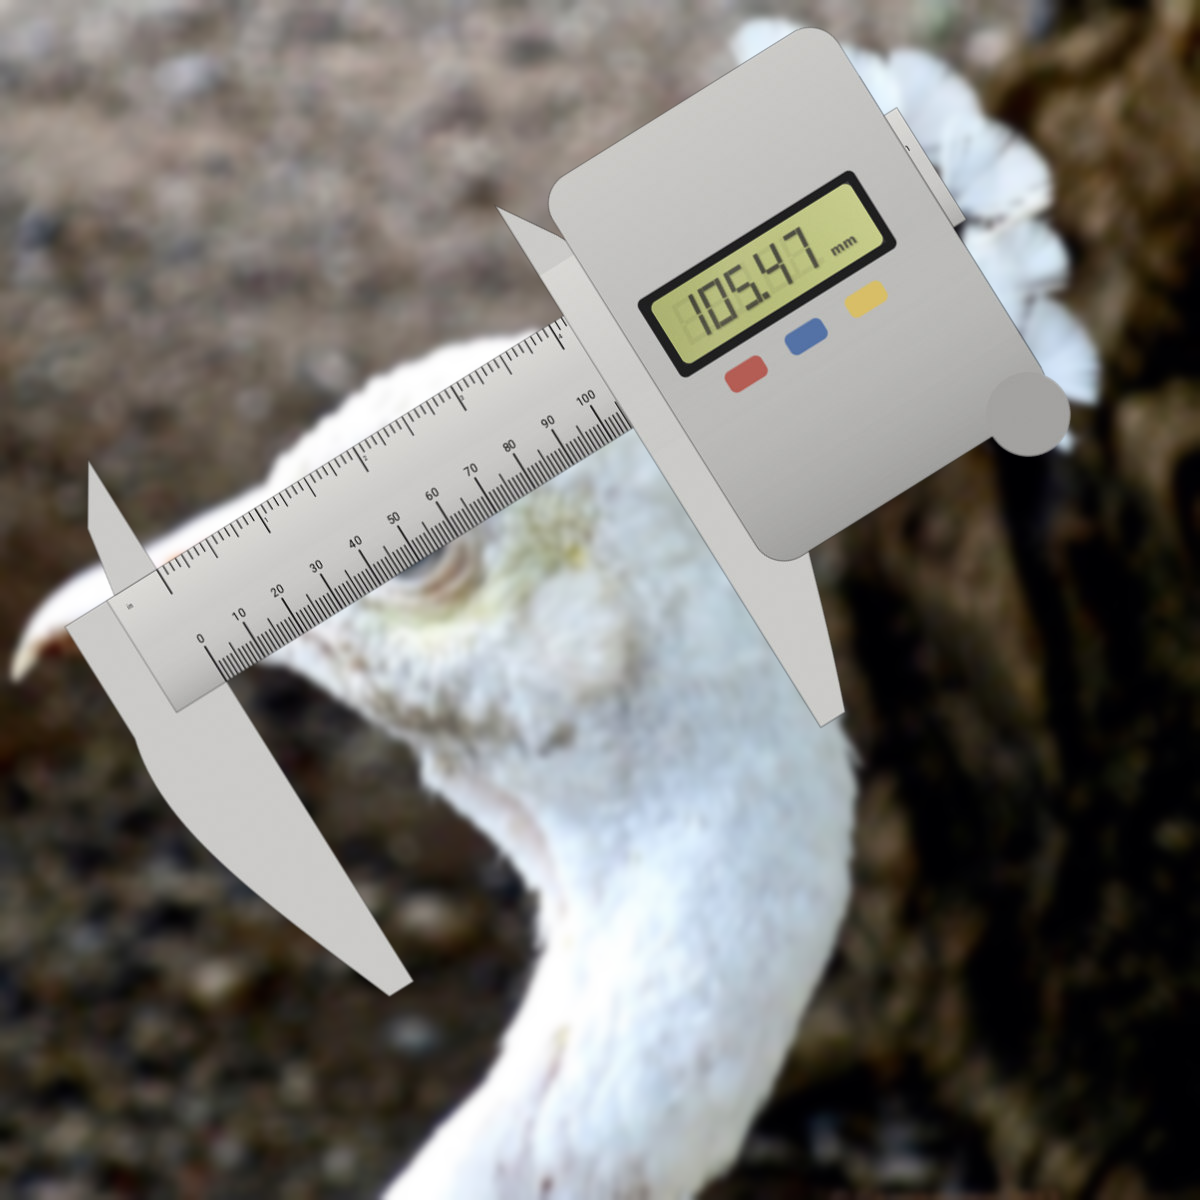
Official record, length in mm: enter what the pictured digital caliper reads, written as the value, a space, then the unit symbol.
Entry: 105.47 mm
